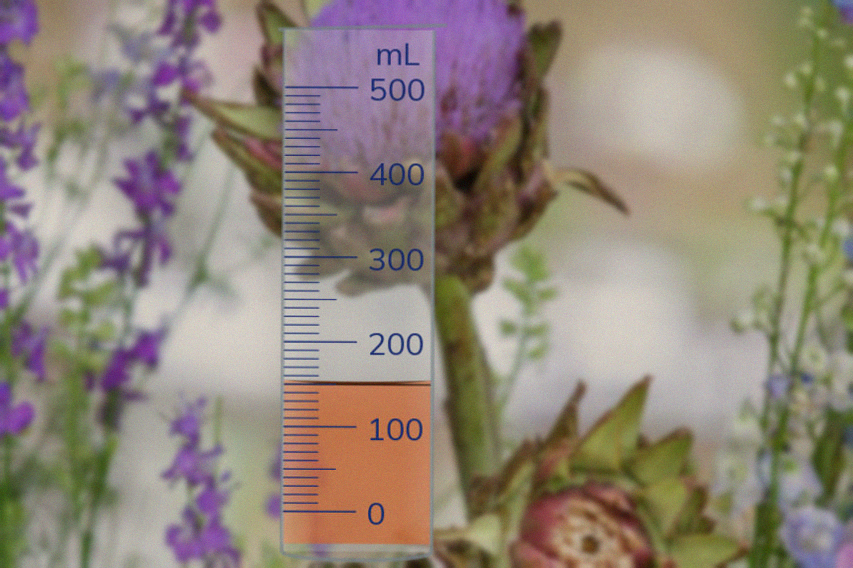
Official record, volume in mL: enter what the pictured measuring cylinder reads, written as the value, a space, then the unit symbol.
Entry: 150 mL
